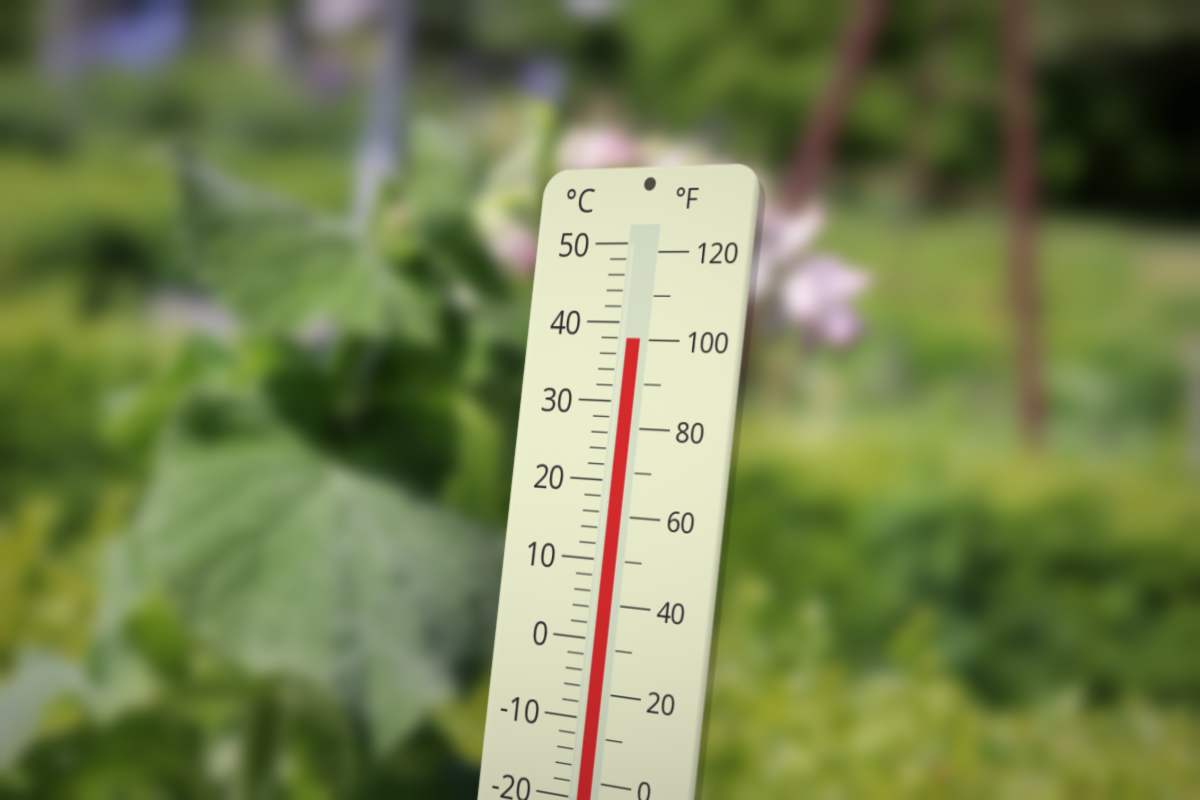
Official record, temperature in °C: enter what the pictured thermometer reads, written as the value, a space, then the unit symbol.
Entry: 38 °C
